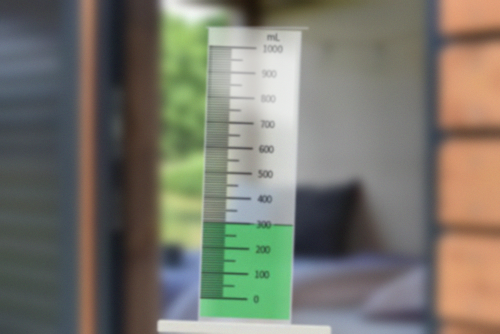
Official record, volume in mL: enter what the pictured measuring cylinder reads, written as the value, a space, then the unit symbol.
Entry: 300 mL
